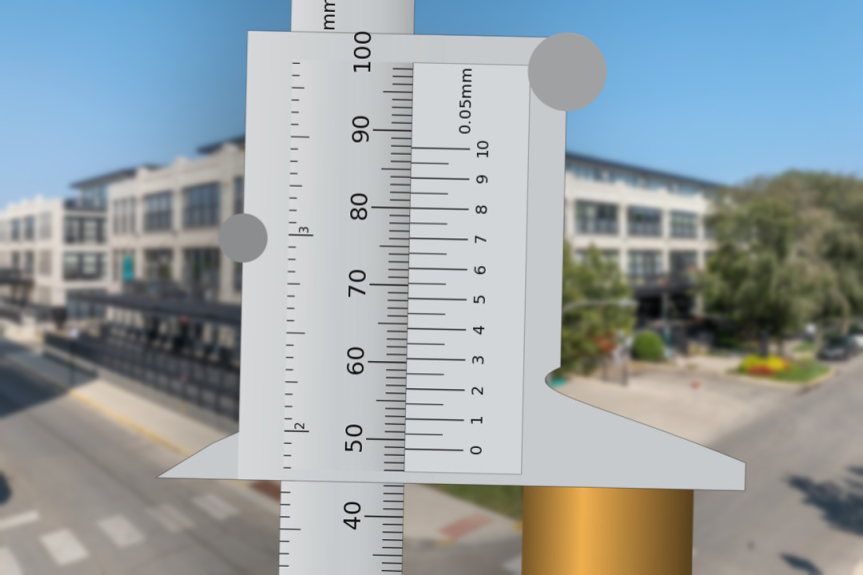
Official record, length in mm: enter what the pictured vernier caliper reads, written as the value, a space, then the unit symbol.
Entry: 48.8 mm
